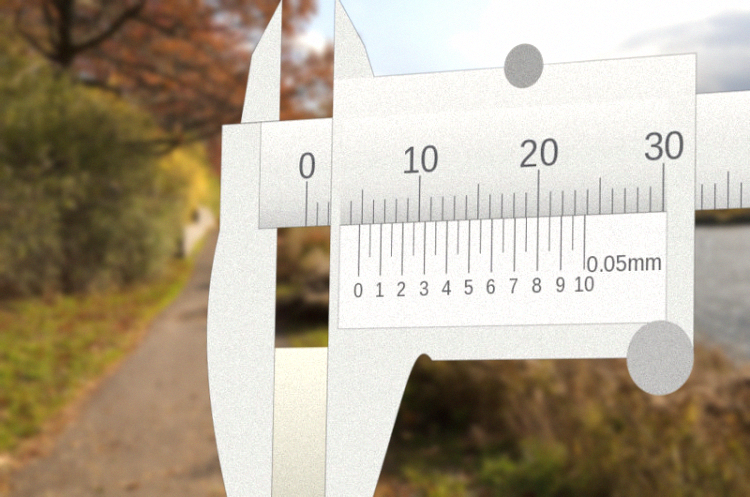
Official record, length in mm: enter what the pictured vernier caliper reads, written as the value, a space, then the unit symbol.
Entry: 4.8 mm
